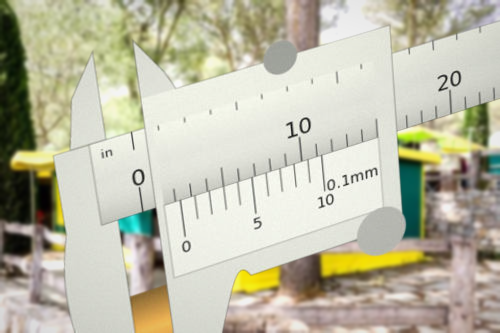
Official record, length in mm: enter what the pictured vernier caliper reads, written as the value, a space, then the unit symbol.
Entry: 2.3 mm
